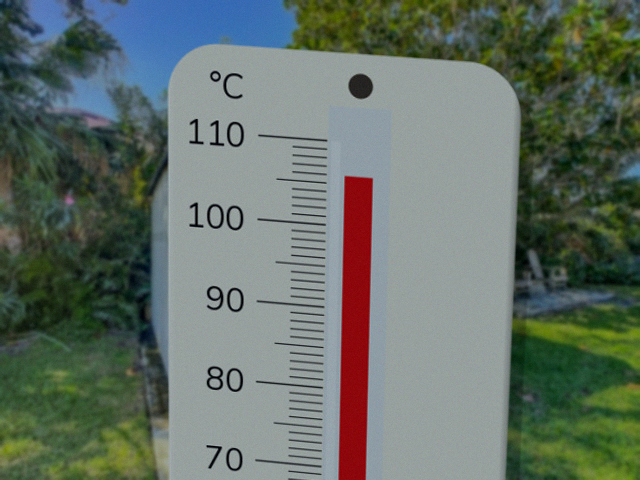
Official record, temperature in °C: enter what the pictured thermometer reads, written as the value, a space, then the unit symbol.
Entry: 106 °C
